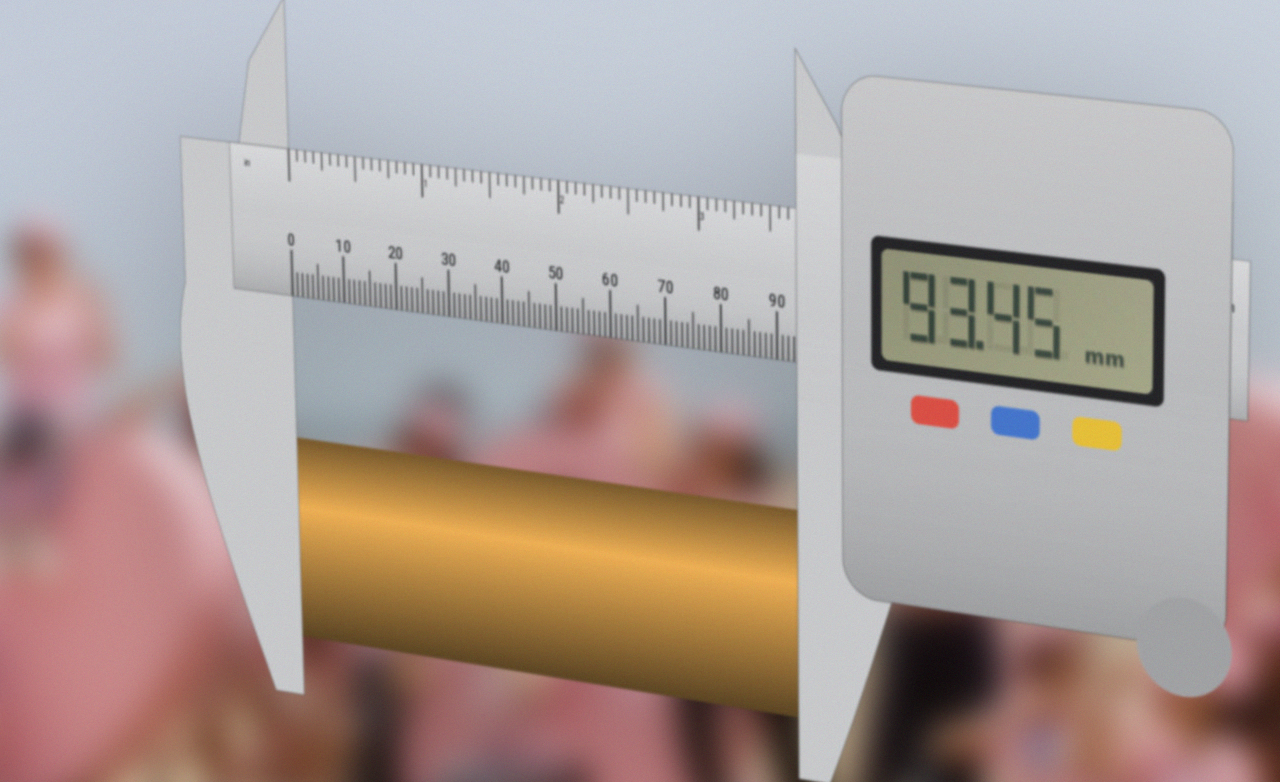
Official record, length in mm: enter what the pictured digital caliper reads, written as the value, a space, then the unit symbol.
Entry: 93.45 mm
